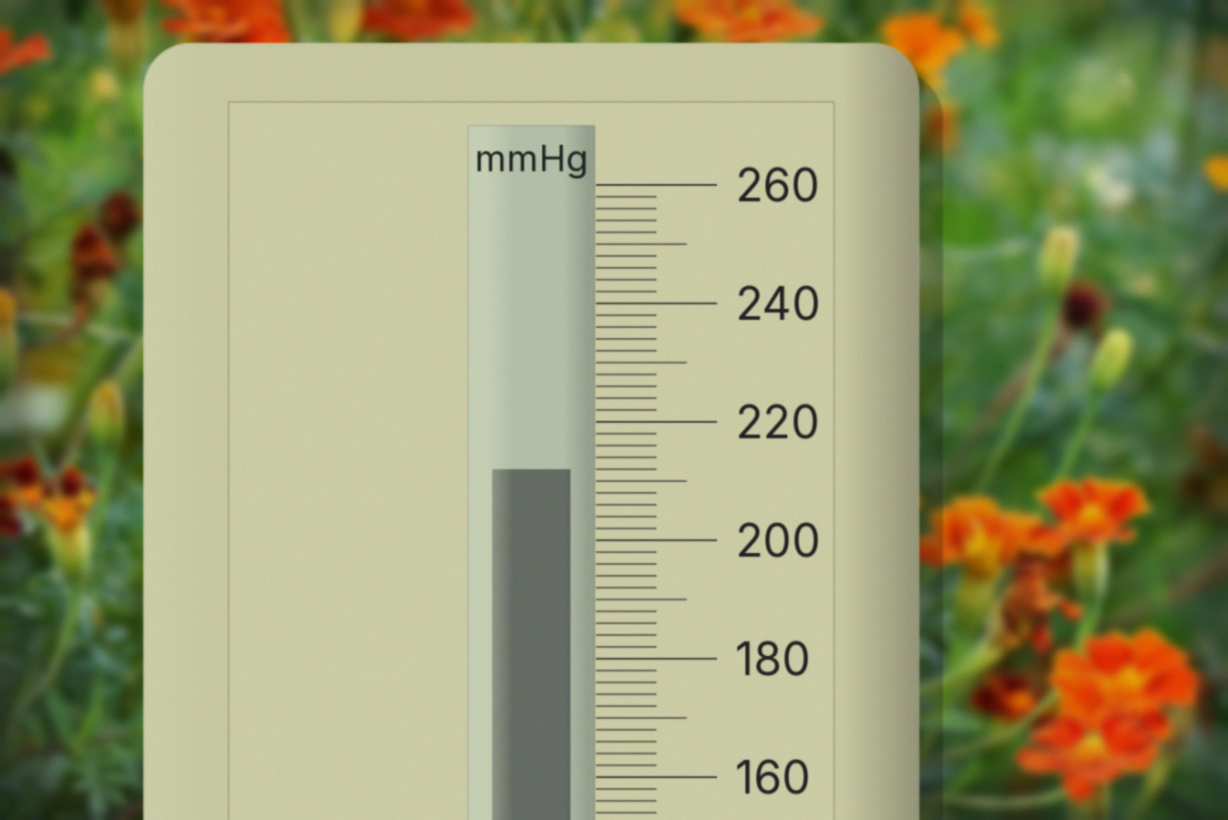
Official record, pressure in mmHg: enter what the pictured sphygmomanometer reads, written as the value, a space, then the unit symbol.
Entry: 212 mmHg
